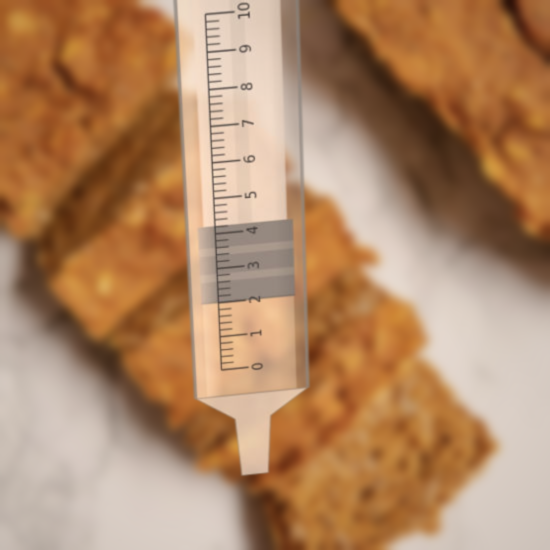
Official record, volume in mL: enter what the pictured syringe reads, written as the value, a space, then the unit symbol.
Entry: 2 mL
